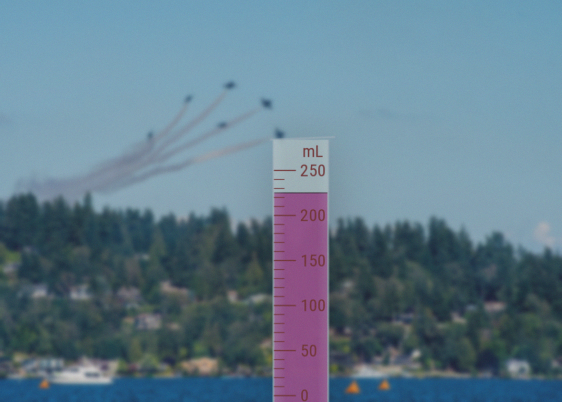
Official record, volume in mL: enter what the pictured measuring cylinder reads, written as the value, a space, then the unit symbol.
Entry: 225 mL
